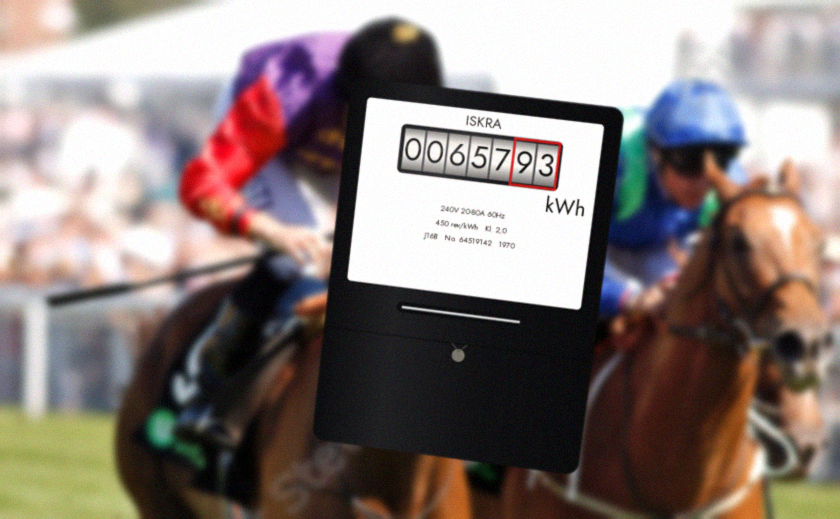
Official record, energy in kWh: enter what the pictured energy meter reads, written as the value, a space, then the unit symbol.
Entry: 657.93 kWh
